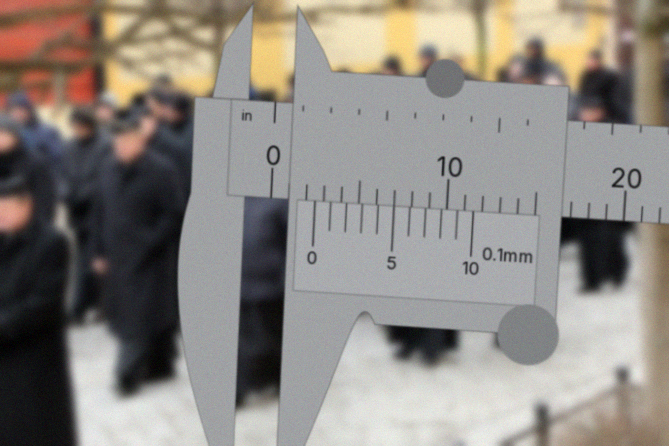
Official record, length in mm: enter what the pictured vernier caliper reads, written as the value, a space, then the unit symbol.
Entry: 2.5 mm
